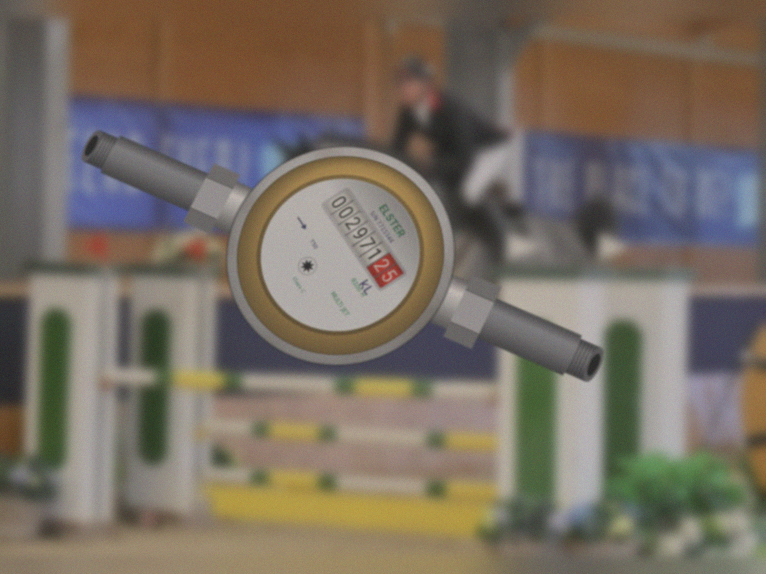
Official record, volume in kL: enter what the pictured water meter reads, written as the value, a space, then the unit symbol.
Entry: 2971.25 kL
